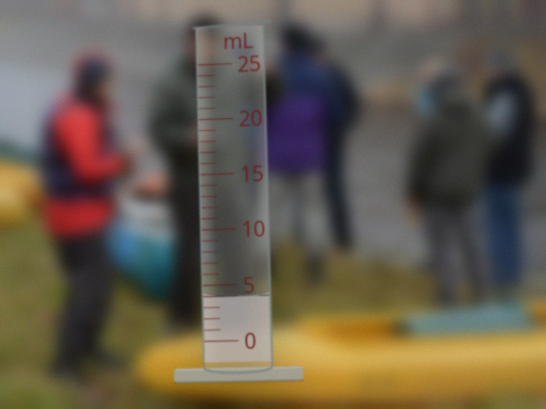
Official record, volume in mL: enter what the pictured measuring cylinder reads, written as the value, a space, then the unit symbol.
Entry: 4 mL
